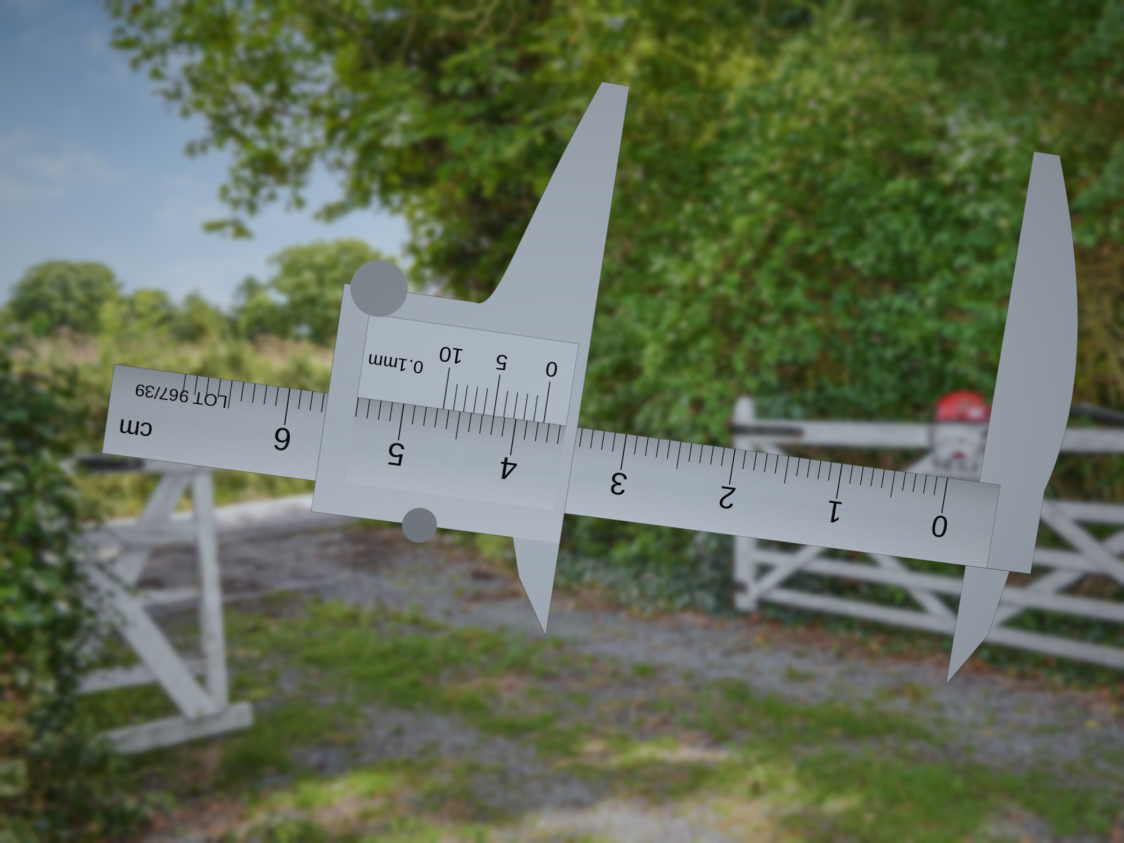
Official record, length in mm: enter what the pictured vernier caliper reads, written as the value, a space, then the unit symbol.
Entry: 37.5 mm
